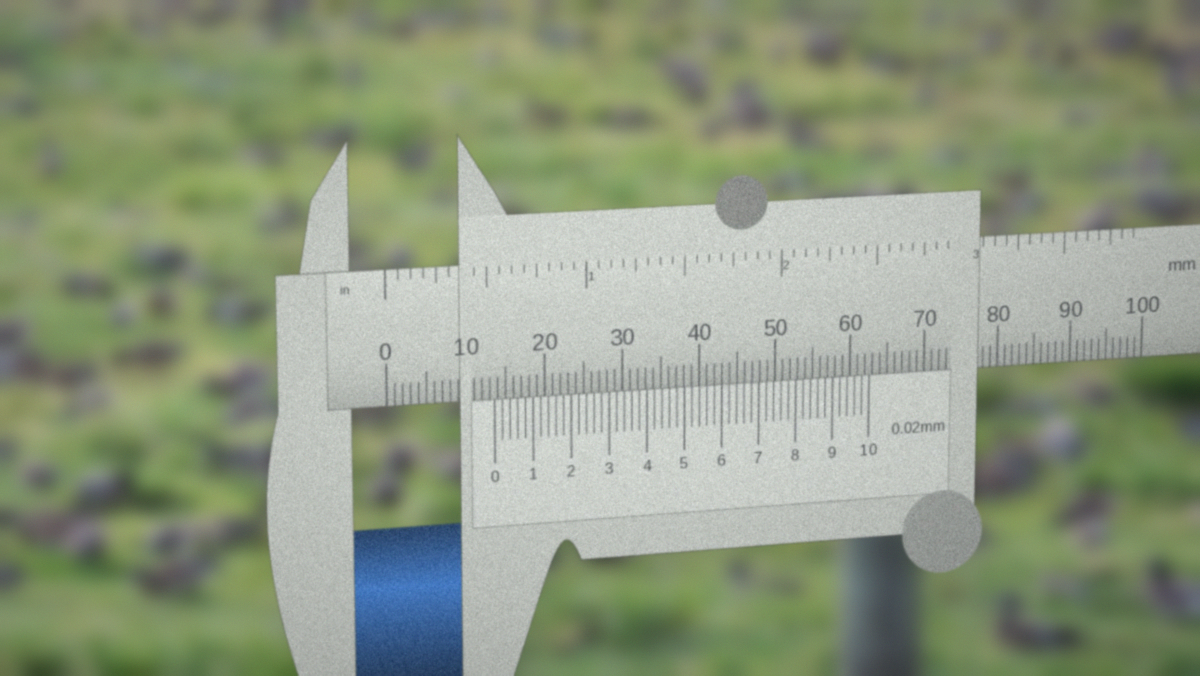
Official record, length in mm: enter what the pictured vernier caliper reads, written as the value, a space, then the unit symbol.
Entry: 13.6 mm
